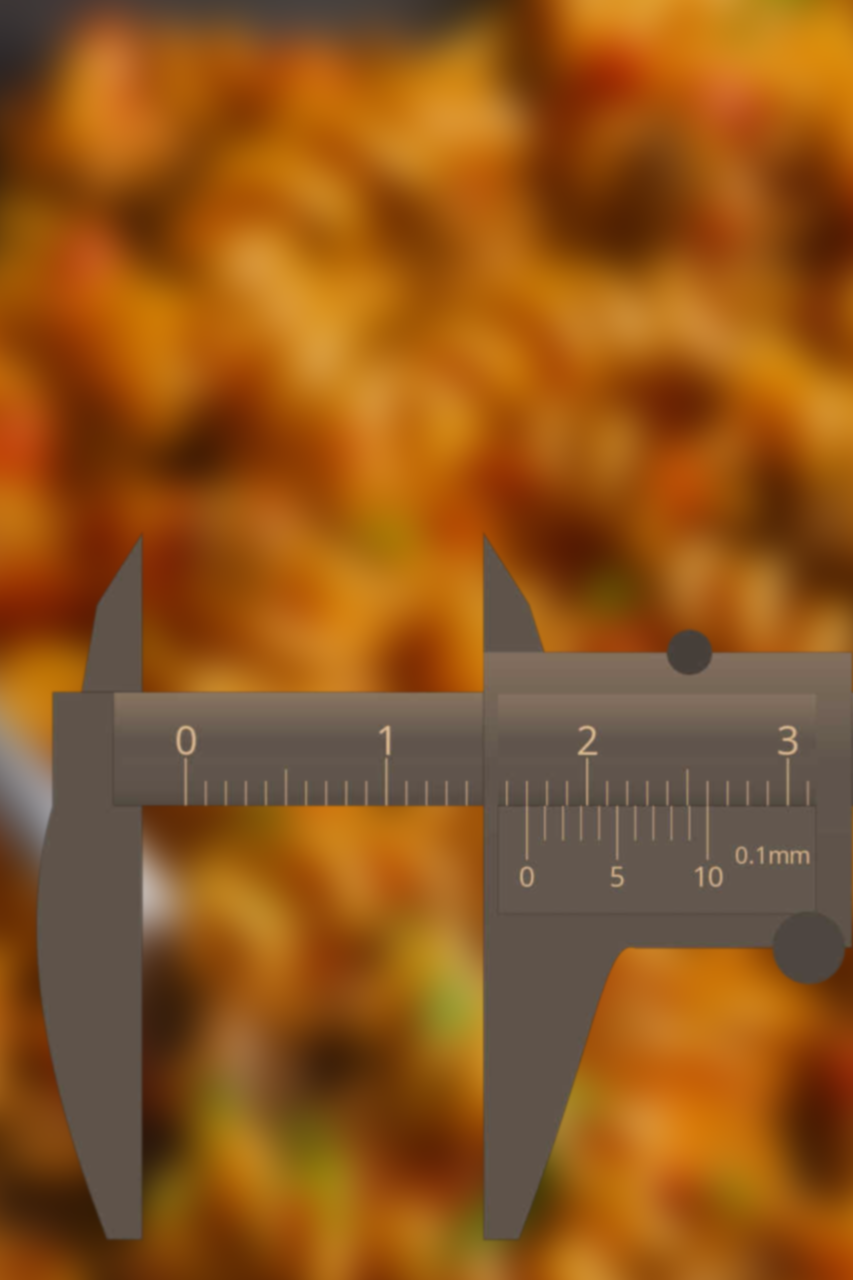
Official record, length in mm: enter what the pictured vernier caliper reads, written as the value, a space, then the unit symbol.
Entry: 17.0 mm
